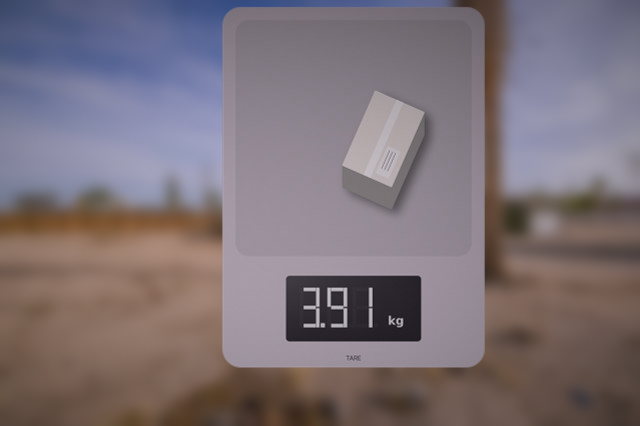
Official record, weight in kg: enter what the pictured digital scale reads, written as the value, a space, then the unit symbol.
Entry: 3.91 kg
